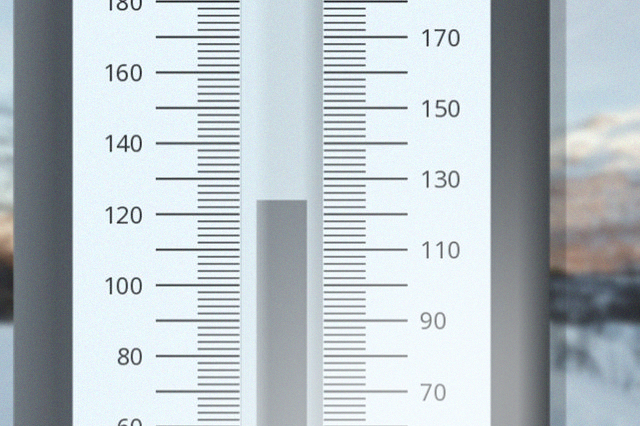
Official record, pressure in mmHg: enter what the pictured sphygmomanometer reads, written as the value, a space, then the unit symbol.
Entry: 124 mmHg
